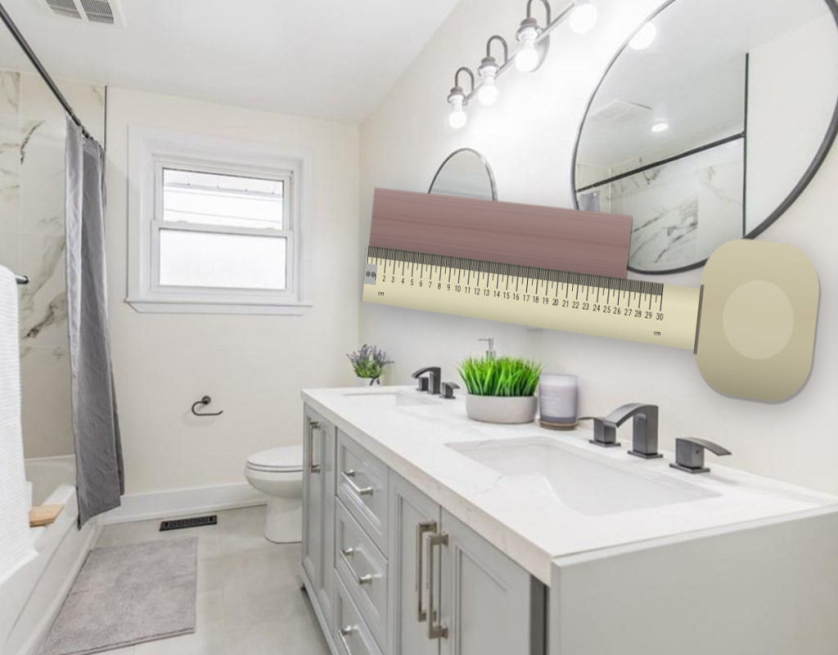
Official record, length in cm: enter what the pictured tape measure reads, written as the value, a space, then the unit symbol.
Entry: 26.5 cm
